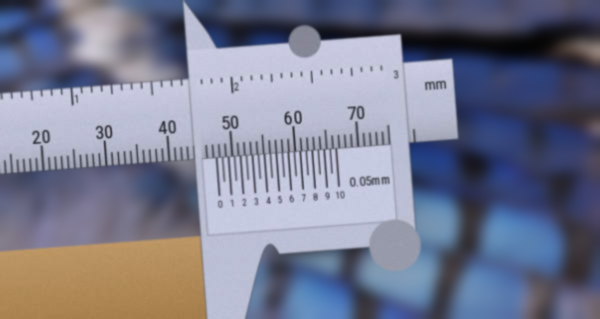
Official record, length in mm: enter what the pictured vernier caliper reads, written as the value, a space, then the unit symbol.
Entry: 47.5 mm
